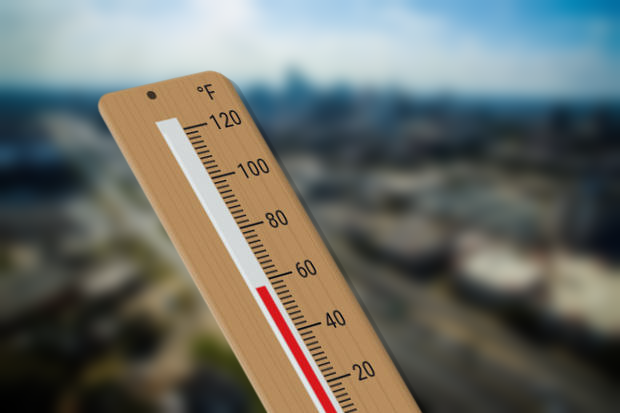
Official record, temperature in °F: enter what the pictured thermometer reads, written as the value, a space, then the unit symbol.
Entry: 58 °F
